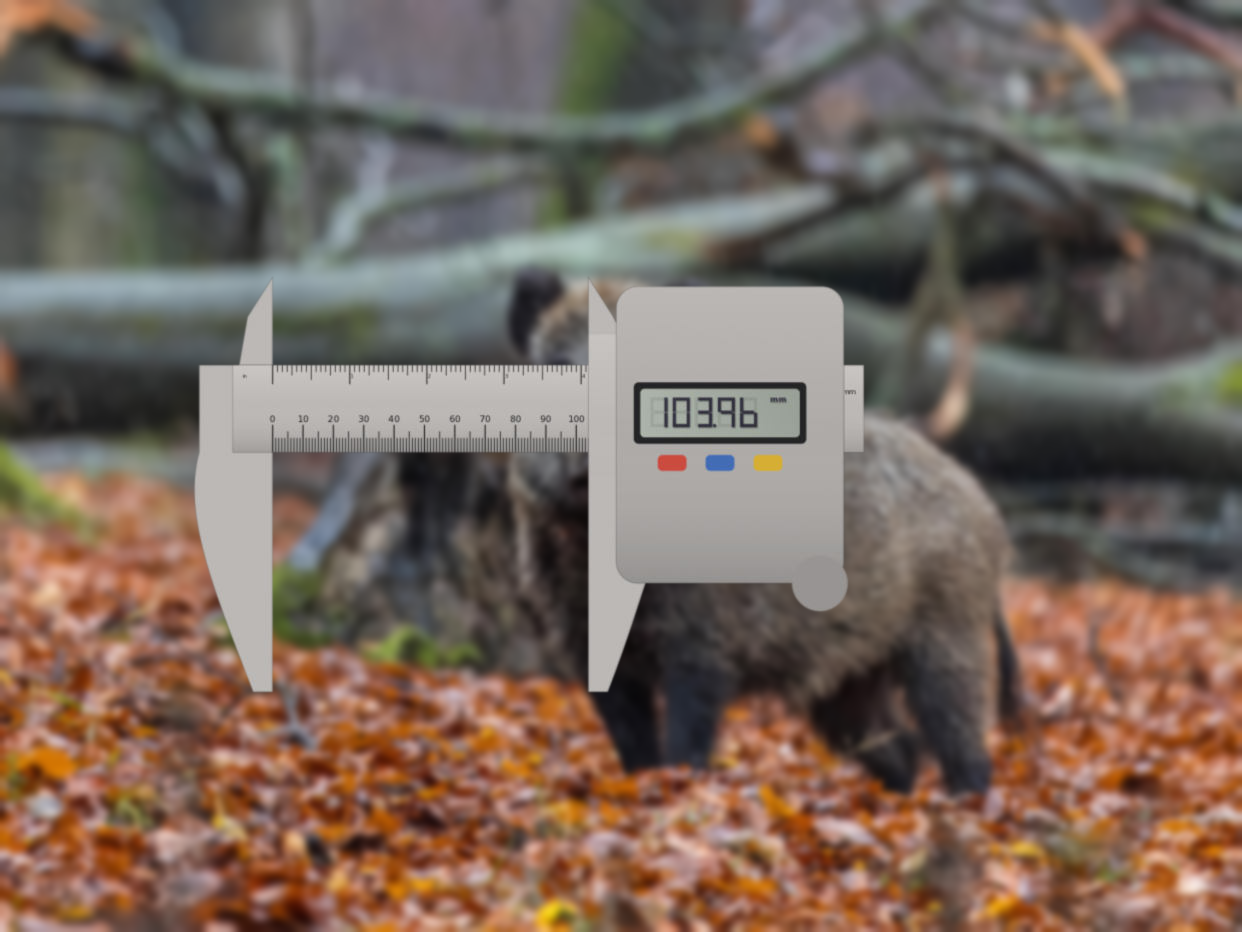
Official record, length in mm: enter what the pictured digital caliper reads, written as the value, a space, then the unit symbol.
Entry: 103.96 mm
